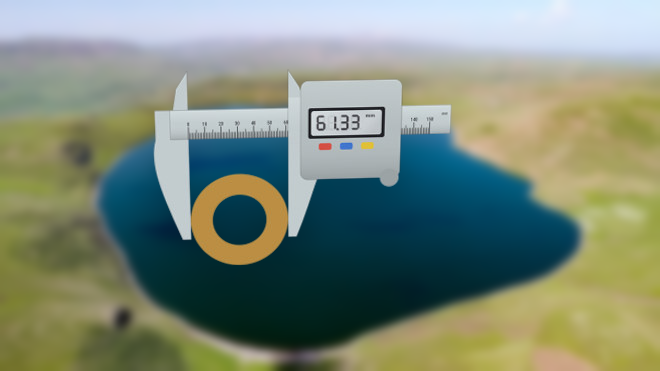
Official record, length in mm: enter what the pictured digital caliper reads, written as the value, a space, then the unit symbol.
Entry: 61.33 mm
